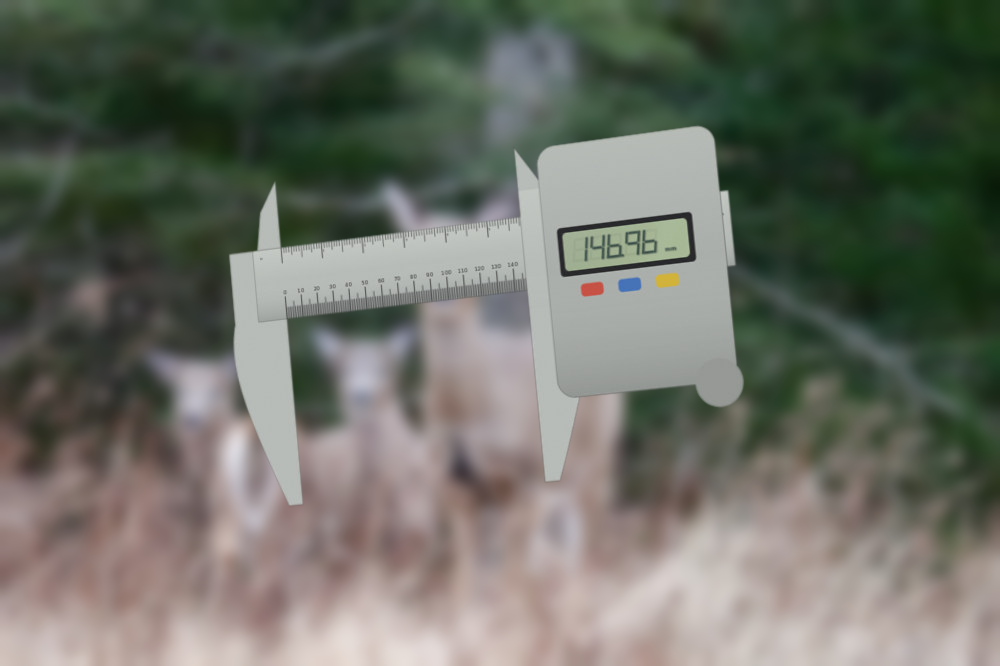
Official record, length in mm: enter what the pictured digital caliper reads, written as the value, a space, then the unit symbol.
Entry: 146.96 mm
